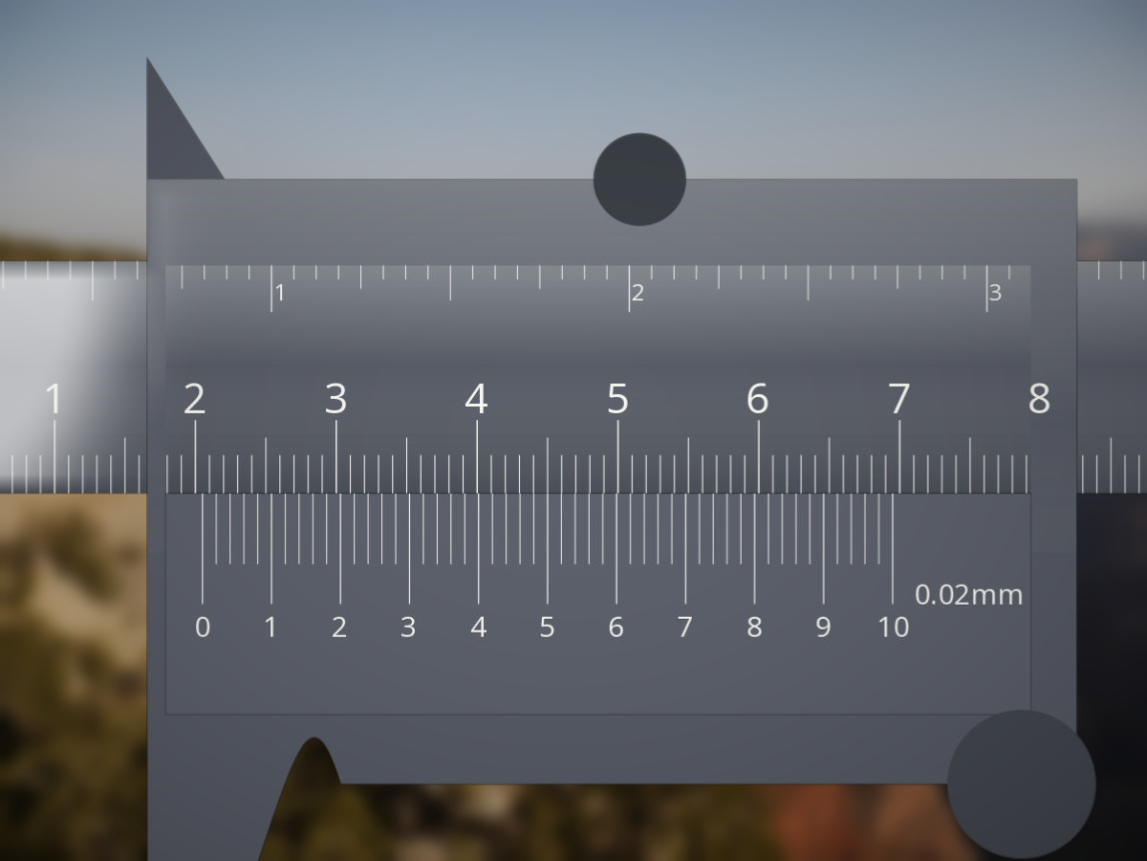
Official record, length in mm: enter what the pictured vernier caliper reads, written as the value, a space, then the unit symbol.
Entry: 20.5 mm
